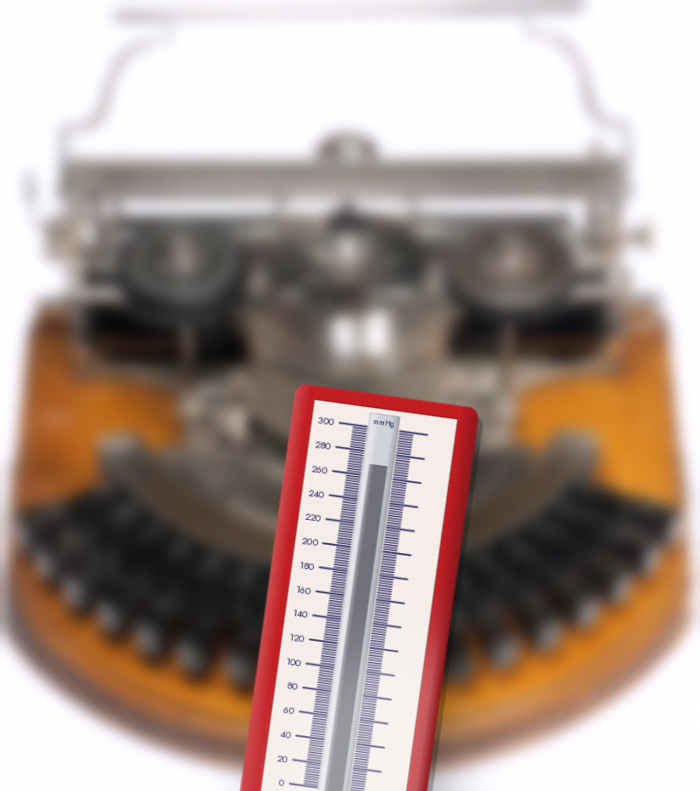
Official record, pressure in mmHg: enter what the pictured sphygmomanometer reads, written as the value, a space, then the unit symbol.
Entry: 270 mmHg
